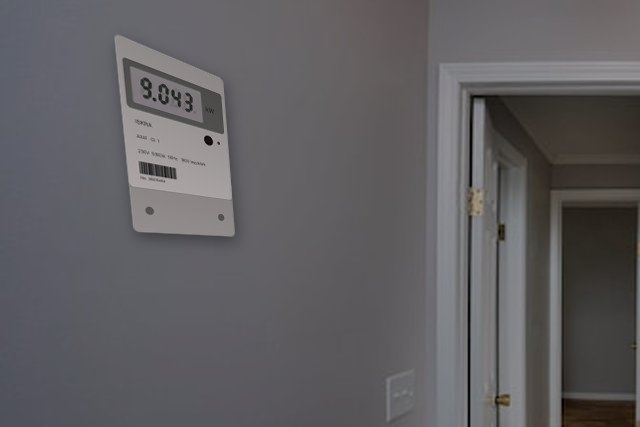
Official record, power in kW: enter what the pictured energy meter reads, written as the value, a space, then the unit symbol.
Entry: 9.043 kW
